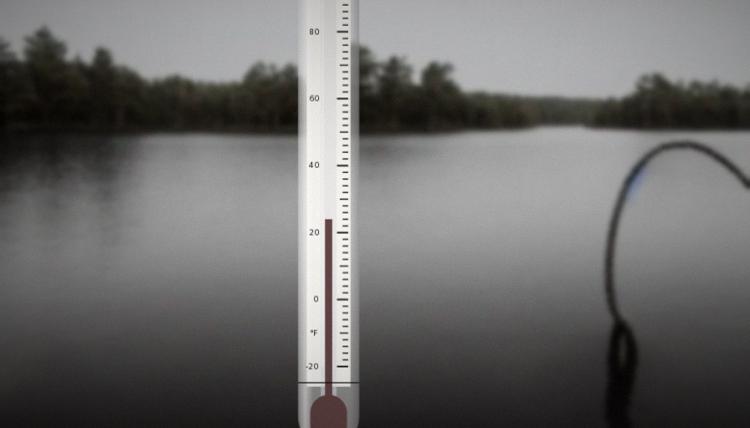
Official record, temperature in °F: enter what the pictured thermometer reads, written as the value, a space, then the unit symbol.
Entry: 24 °F
